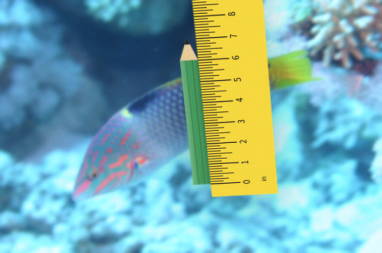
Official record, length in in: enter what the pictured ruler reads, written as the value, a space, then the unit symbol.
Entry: 7 in
